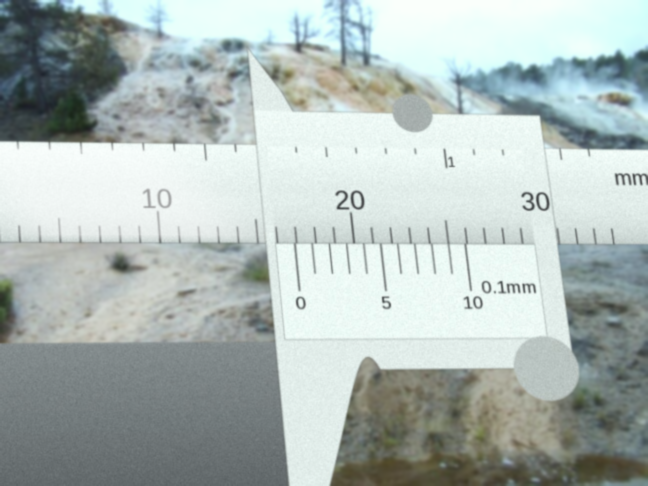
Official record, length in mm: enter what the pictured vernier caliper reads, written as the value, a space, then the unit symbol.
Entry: 16.9 mm
